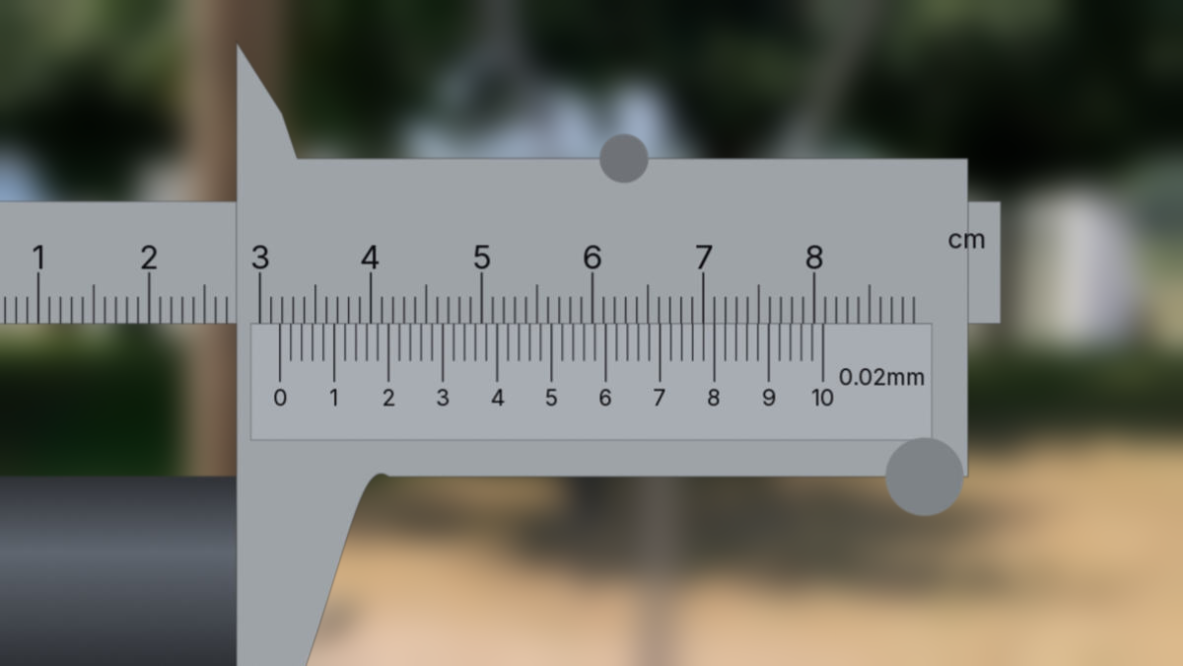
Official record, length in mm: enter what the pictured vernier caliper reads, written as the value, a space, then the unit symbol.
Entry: 31.8 mm
